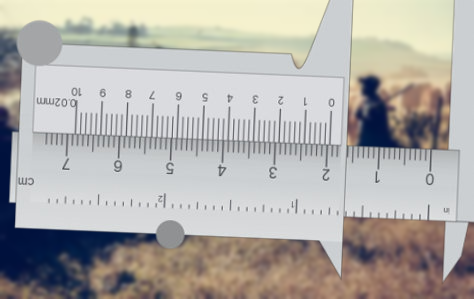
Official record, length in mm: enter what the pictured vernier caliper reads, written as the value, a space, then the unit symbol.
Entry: 19.5 mm
